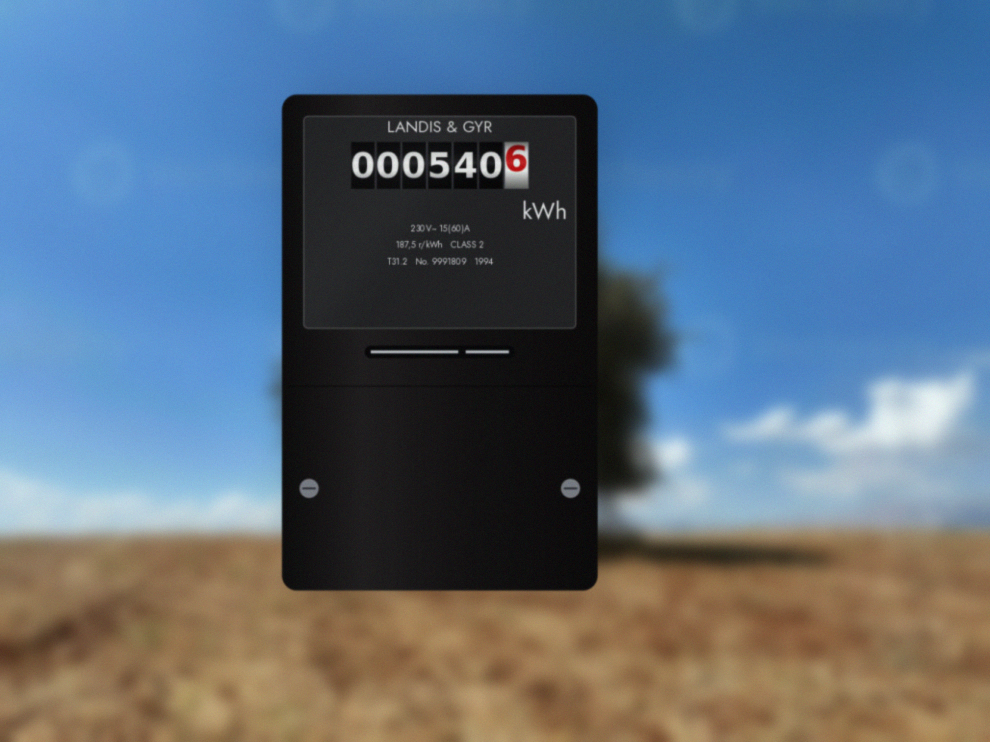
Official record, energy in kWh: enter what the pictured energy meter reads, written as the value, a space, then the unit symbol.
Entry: 540.6 kWh
